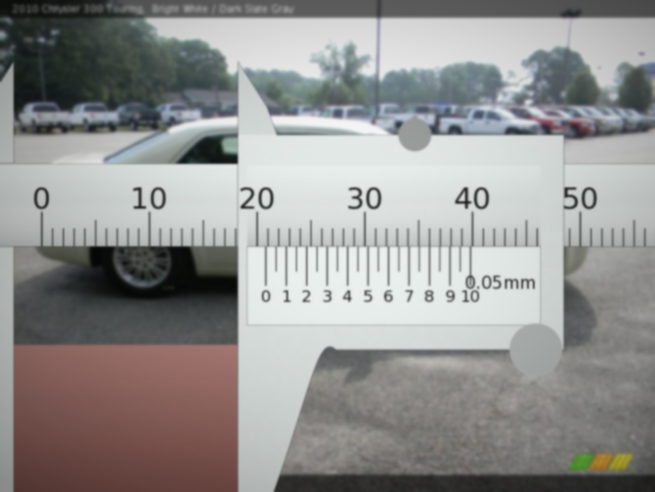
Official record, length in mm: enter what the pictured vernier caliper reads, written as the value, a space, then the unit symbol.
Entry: 20.8 mm
